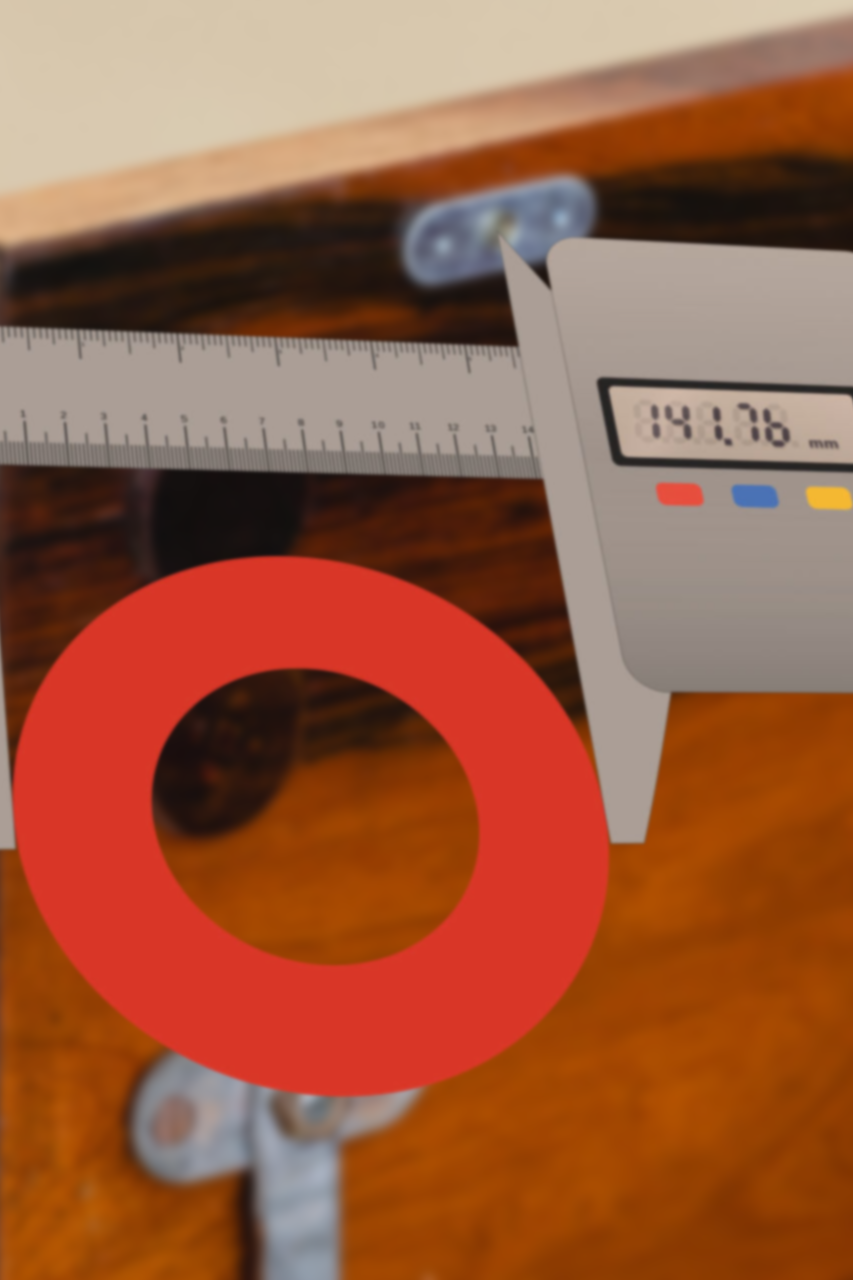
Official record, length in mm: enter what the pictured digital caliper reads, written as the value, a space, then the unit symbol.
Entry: 141.76 mm
